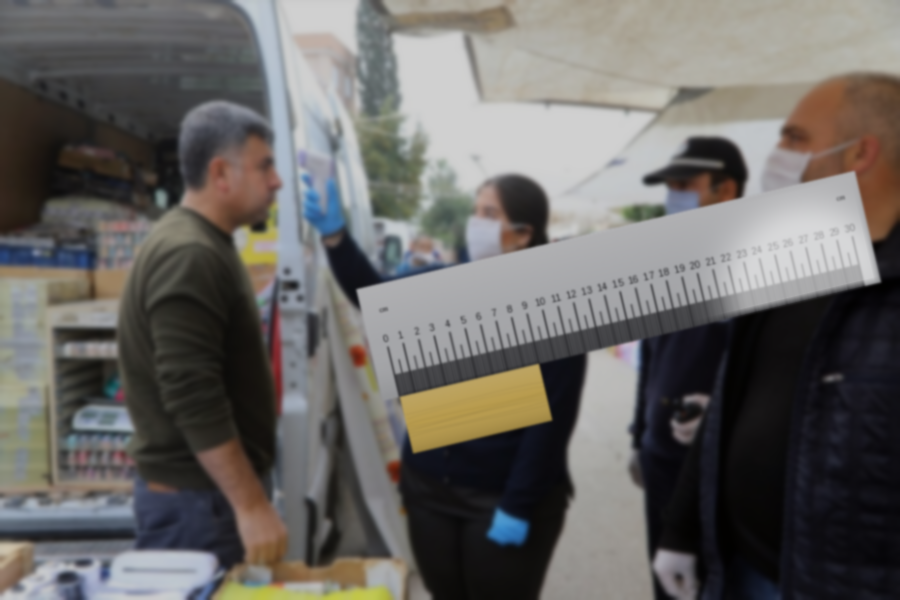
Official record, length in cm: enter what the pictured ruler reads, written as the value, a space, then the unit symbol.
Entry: 9 cm
